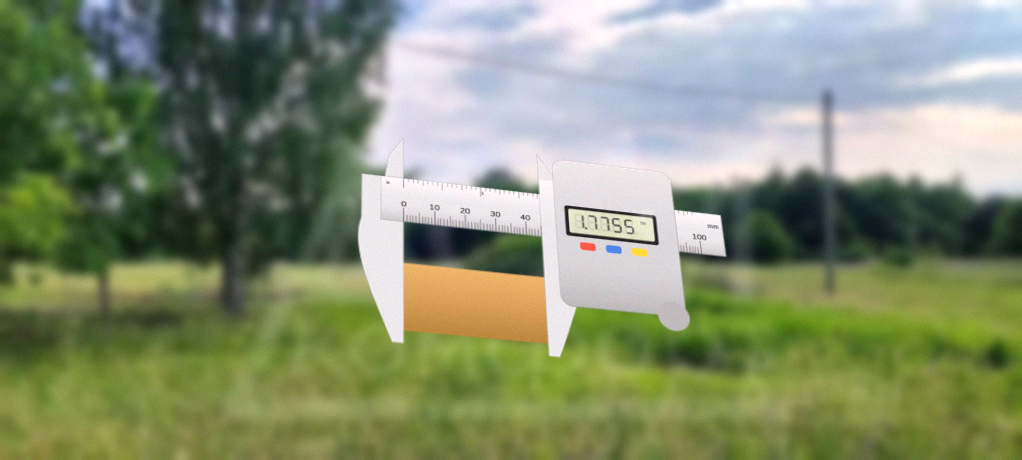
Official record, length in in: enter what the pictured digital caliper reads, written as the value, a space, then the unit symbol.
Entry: 1.7755 in
